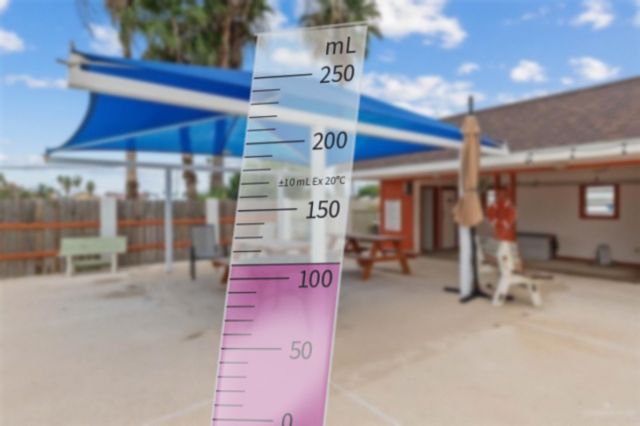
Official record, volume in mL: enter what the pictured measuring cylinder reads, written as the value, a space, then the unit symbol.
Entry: 110 mL
